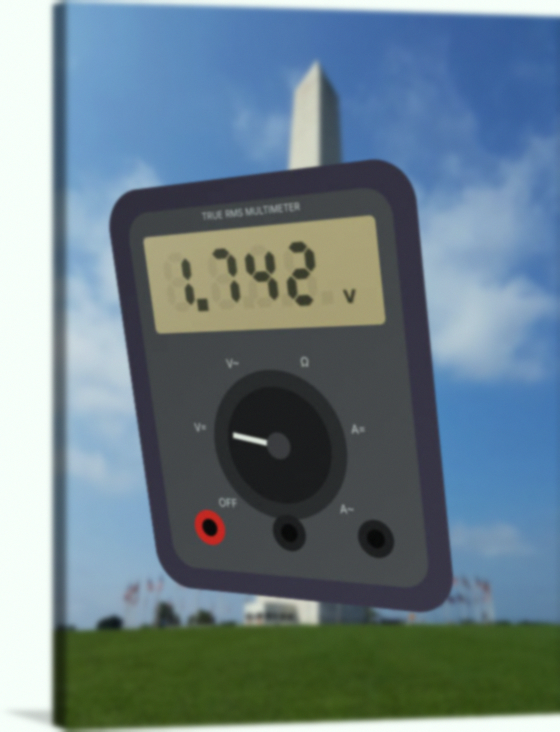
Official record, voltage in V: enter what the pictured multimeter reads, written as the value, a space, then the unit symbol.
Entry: 1.742 V
